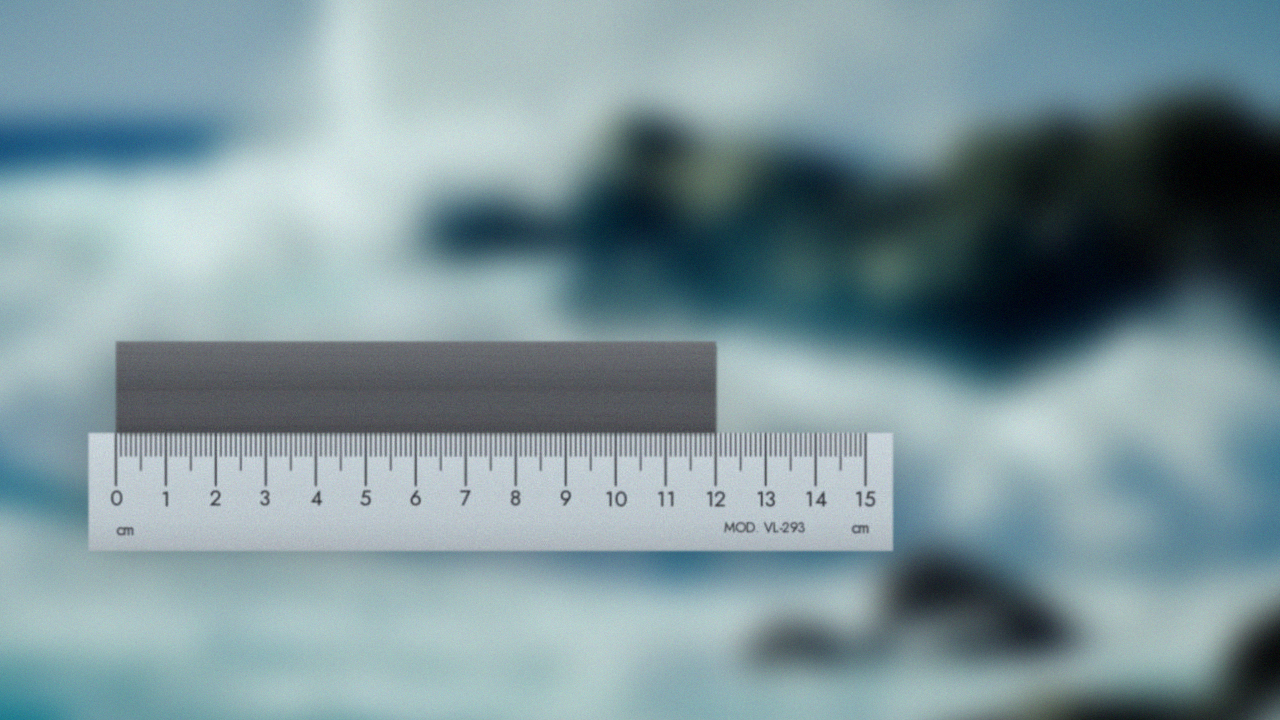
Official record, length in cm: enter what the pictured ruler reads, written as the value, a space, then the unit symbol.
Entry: 12 cm
